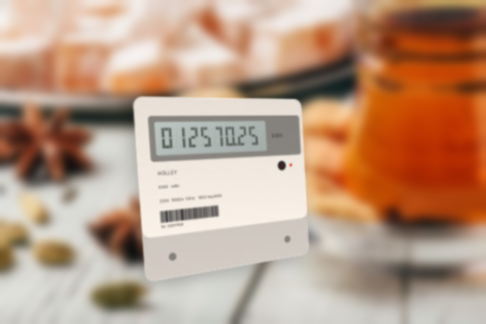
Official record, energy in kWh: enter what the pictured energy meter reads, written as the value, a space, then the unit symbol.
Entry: 12570.25 kWh
